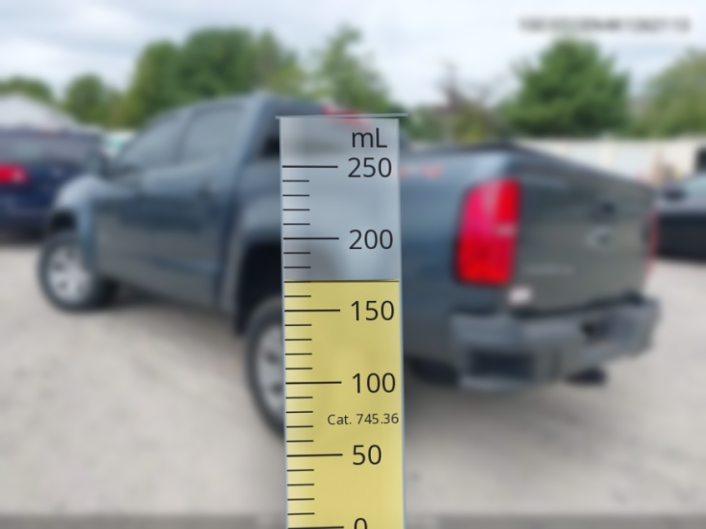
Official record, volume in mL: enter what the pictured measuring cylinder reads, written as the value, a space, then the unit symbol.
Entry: 170 mL
